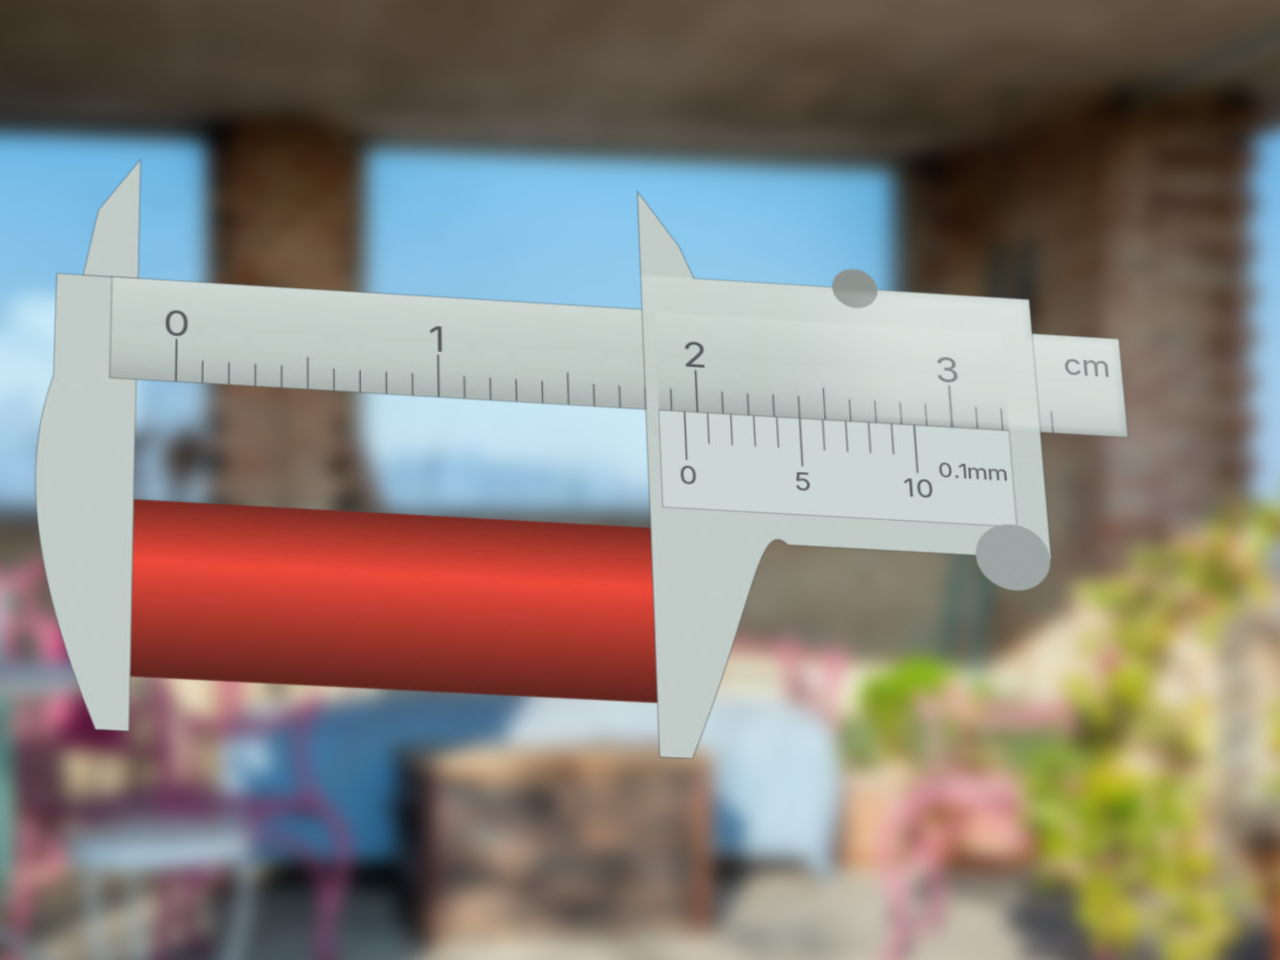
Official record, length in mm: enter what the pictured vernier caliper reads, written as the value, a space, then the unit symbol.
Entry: 19.5 mm
